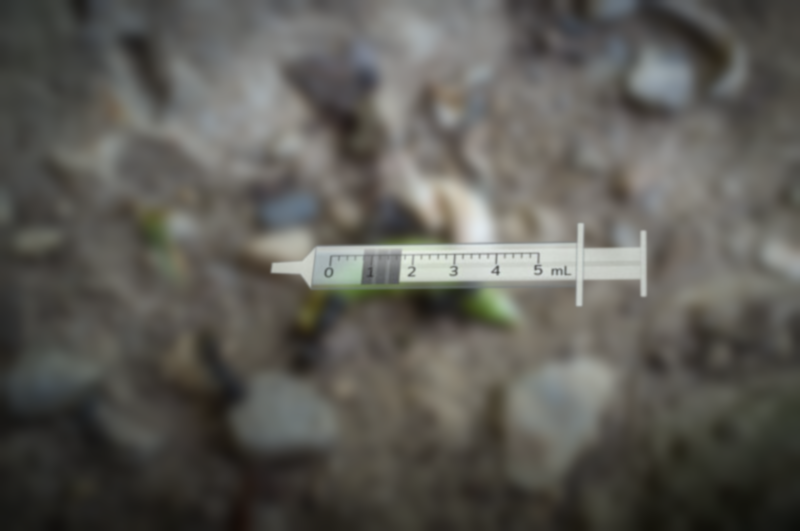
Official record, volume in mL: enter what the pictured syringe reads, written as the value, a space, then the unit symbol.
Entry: 0.8 mL
